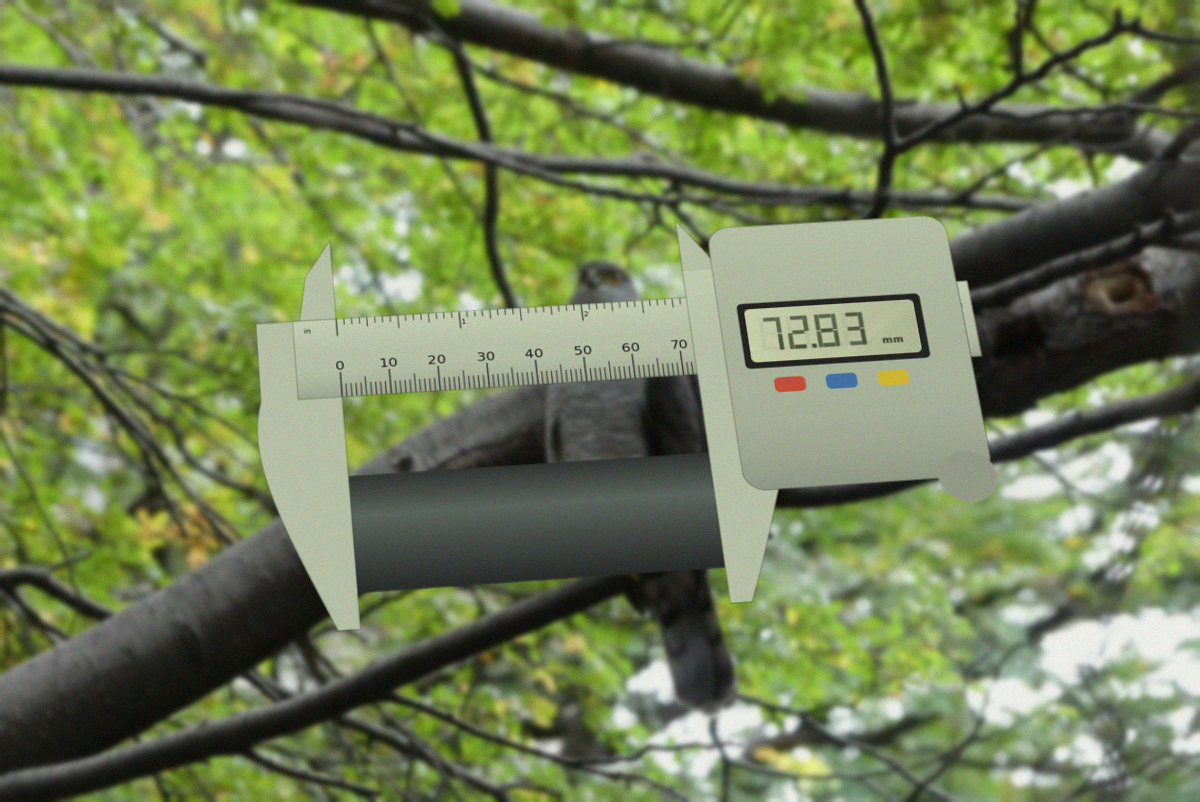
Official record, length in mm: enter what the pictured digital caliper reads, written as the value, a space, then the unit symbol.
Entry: 72.83 mm
